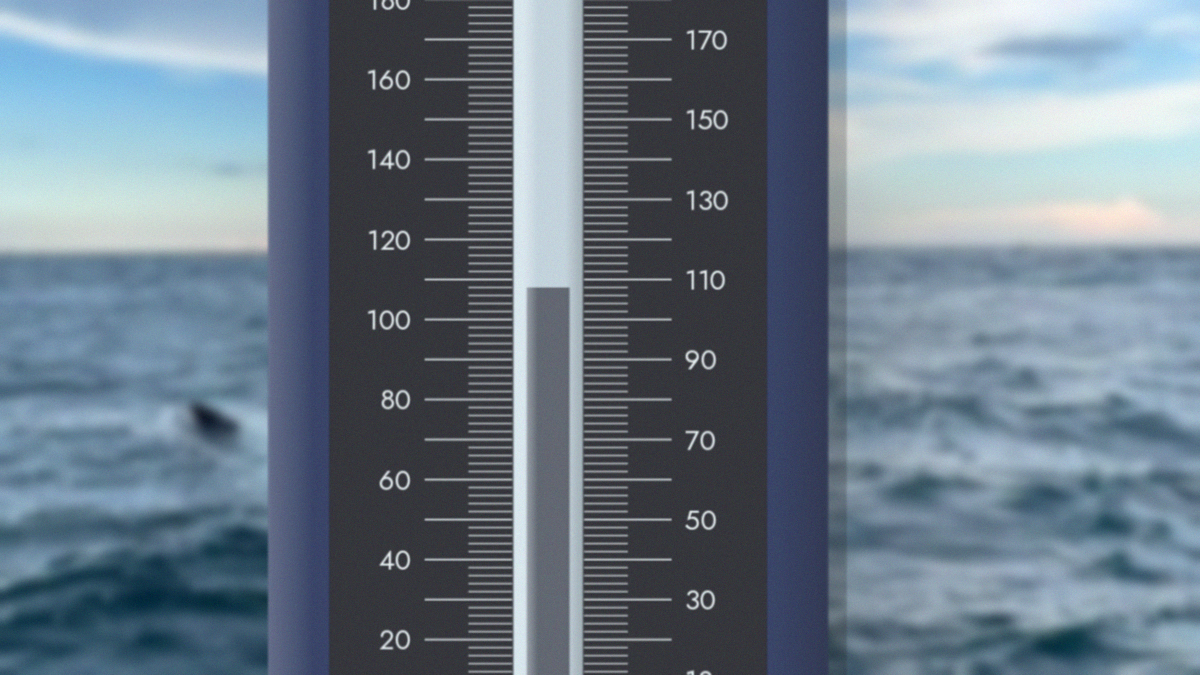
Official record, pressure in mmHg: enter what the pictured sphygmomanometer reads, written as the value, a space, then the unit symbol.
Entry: 108 mmHg
